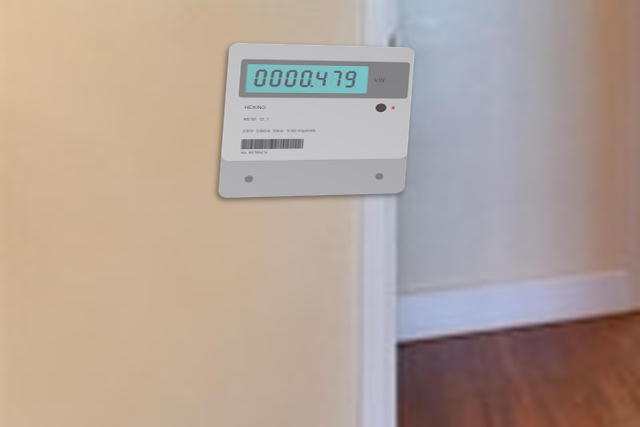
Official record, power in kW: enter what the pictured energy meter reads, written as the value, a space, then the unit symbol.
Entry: 0.479 kW
